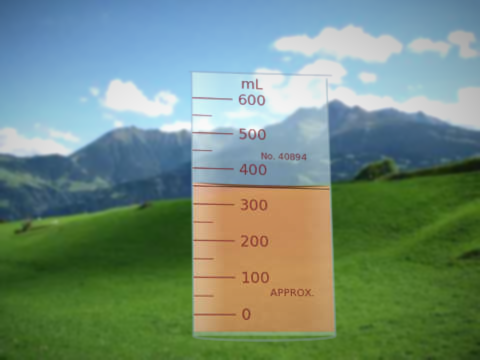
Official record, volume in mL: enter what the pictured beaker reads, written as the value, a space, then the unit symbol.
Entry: 350 mL
